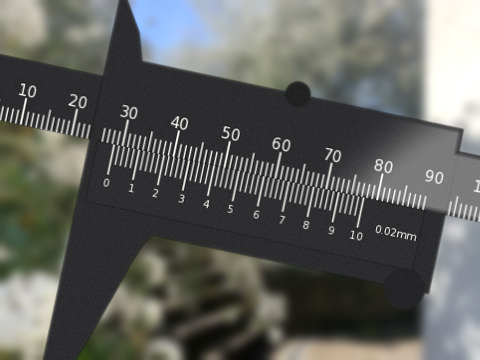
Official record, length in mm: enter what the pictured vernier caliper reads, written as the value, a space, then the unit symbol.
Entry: 28.4 mm
